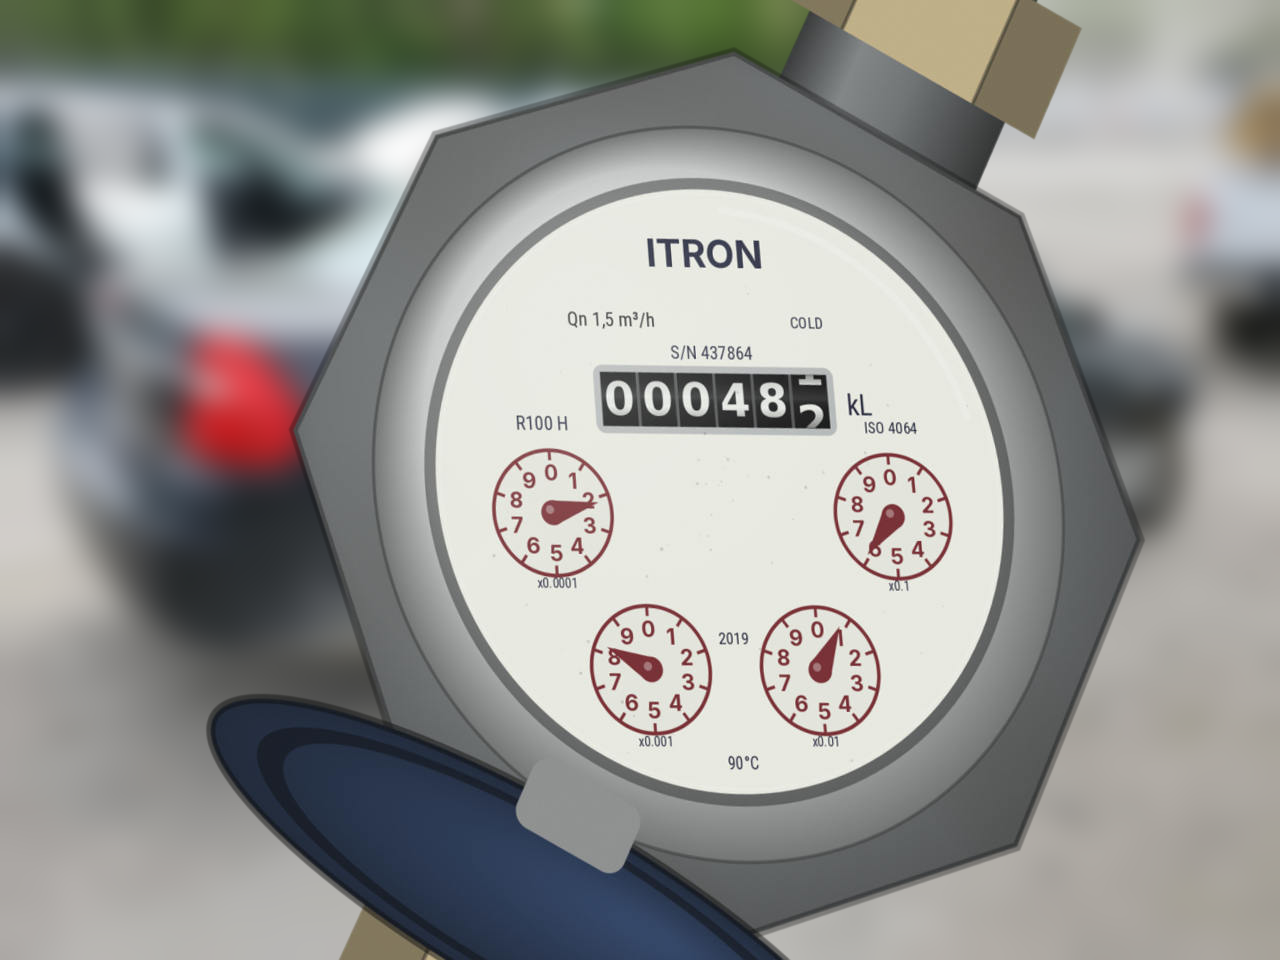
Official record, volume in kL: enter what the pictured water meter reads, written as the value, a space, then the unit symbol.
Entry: 481.6082 kL
